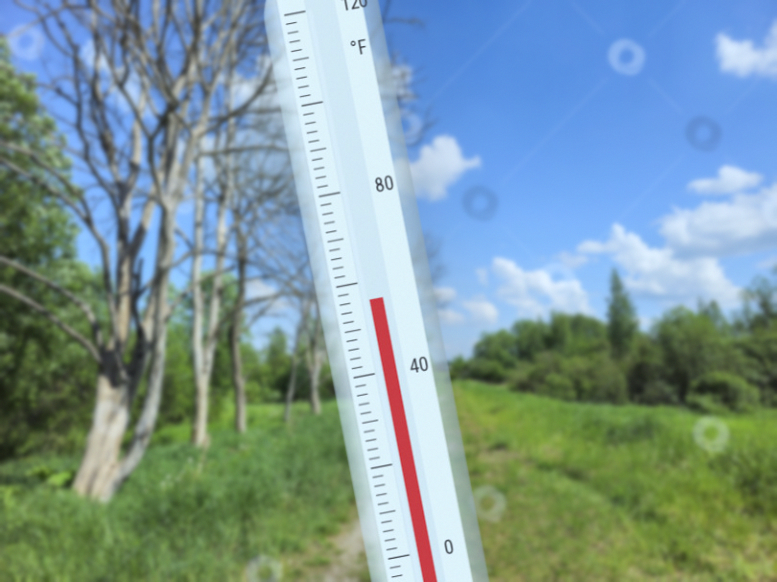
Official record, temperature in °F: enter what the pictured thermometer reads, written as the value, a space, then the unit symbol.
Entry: 56 °F
